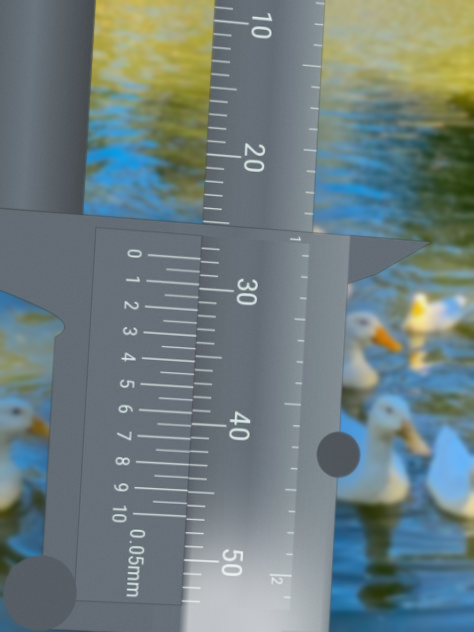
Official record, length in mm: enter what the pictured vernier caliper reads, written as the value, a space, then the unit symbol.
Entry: 27.8 mm
